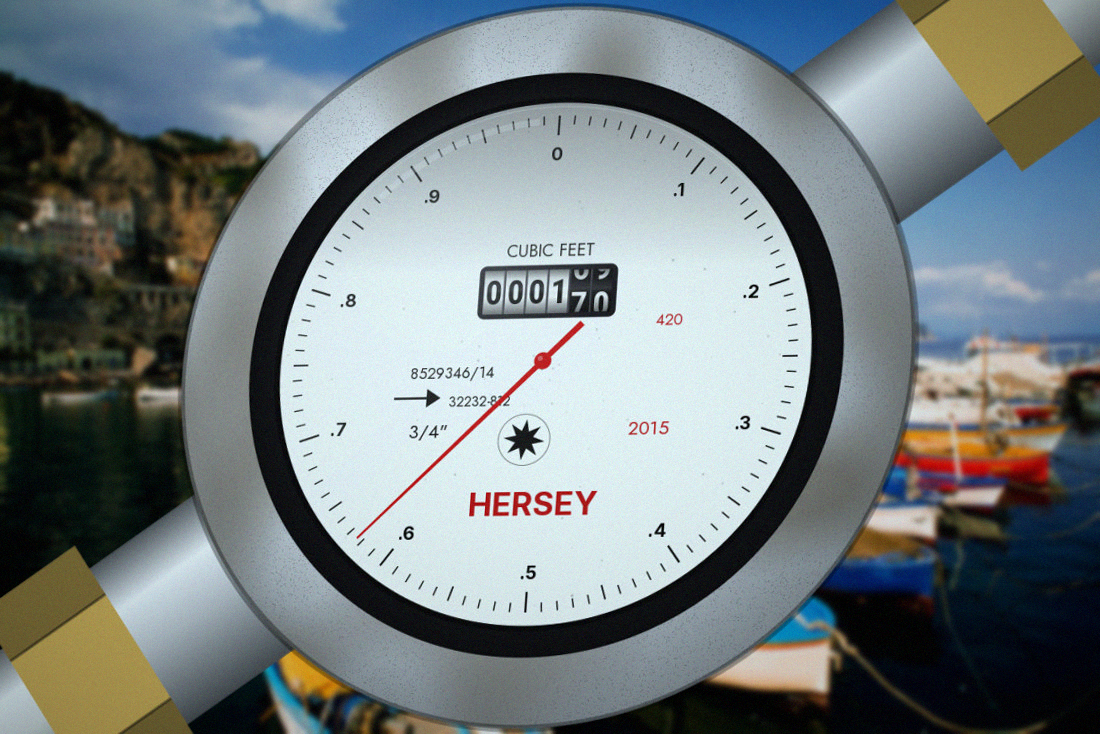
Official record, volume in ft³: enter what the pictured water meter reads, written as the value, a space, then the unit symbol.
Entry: 169.62 ft³
